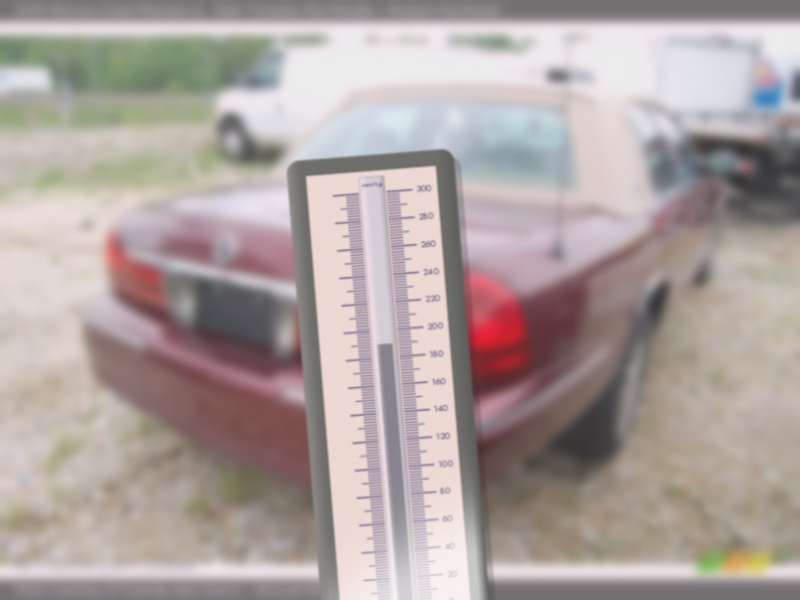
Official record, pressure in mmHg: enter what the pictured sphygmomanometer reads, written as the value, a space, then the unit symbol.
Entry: 190 mmHg
